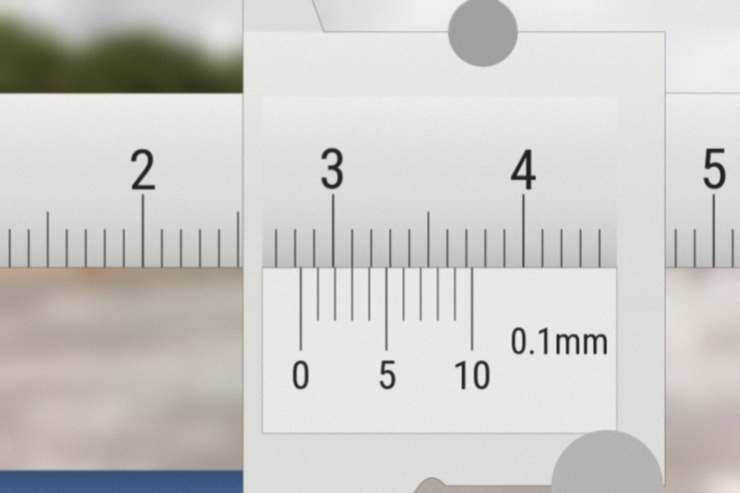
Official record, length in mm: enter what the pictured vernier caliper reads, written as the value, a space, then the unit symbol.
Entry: 28.3 mm
